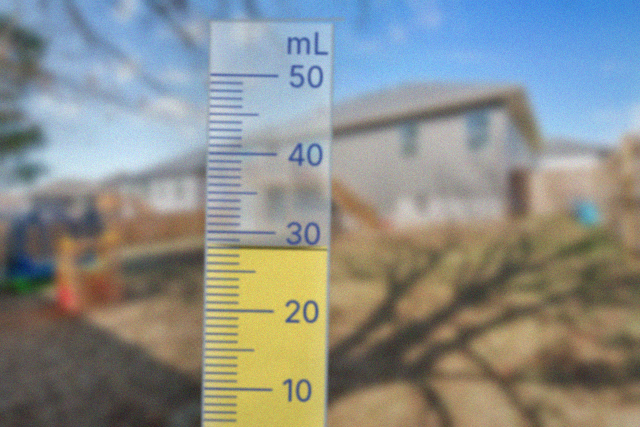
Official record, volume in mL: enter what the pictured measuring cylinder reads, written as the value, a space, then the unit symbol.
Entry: 28 mL
